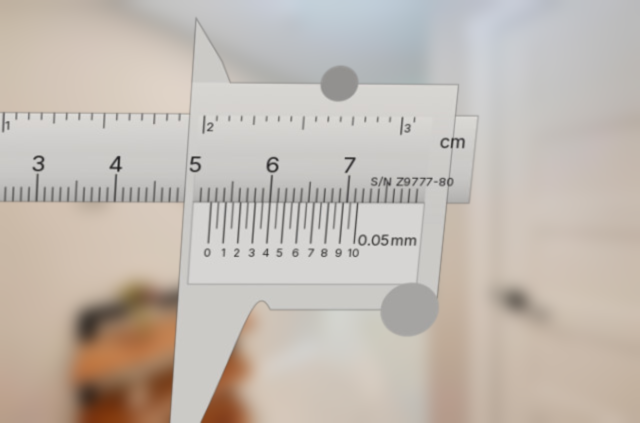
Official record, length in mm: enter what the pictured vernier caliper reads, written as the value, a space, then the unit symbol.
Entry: 52.4 mm
